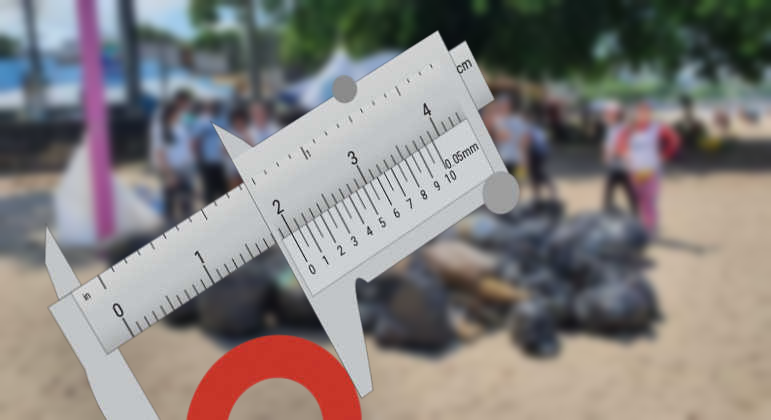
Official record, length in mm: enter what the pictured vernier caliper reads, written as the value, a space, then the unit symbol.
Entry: 20.0 mm
